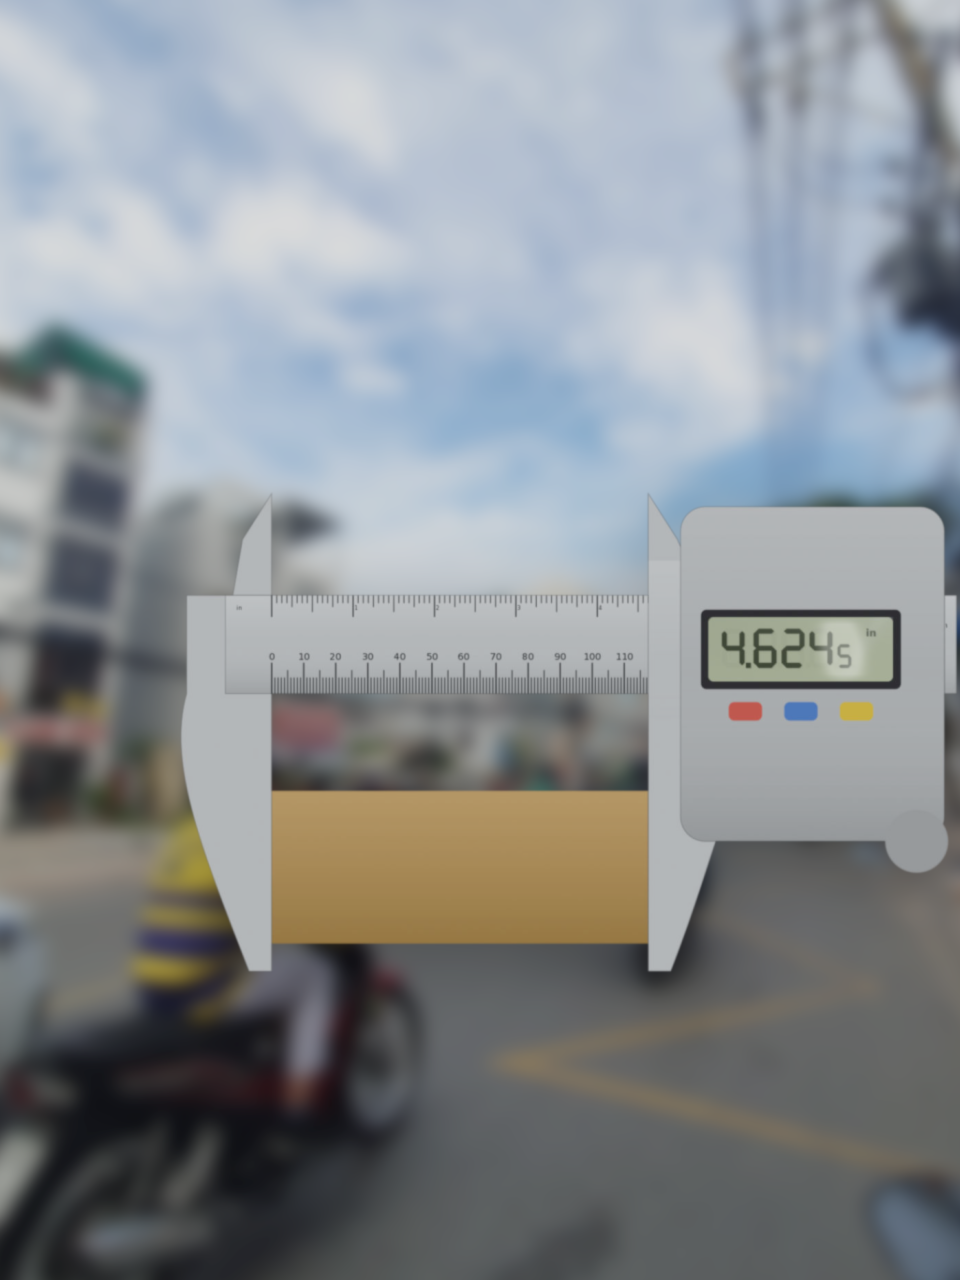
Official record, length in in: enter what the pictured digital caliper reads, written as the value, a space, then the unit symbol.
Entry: 4.6245 in
